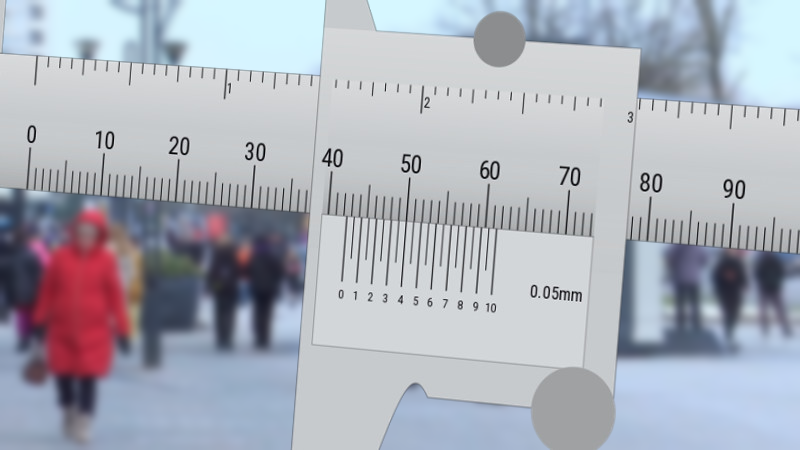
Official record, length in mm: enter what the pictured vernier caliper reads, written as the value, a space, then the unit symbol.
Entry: 42.4 mm
